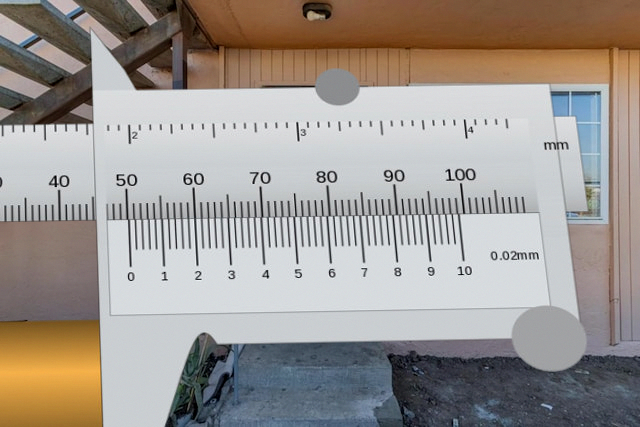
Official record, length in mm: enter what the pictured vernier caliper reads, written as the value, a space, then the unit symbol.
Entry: 50.2 mm
